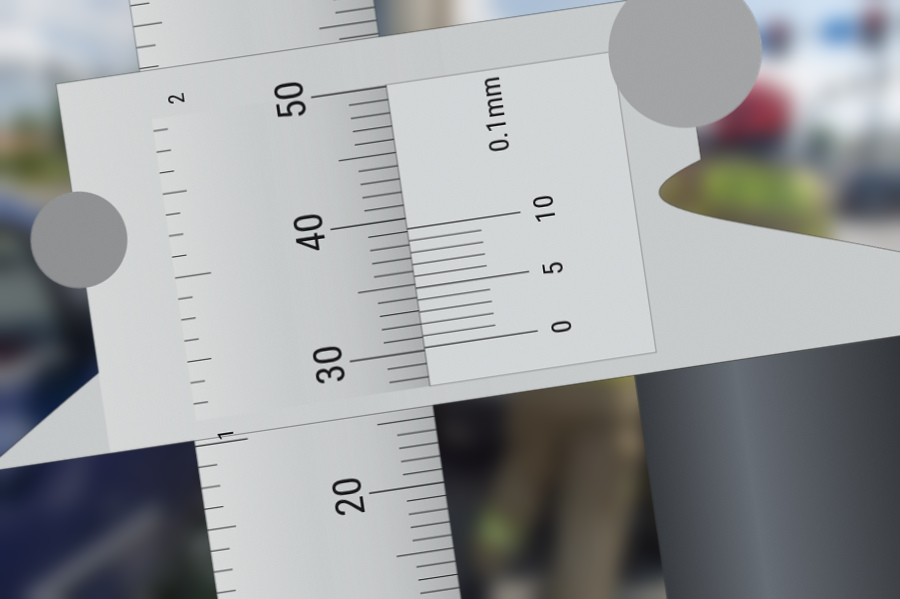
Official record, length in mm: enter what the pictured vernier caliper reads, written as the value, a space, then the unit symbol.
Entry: 30.2 mm
